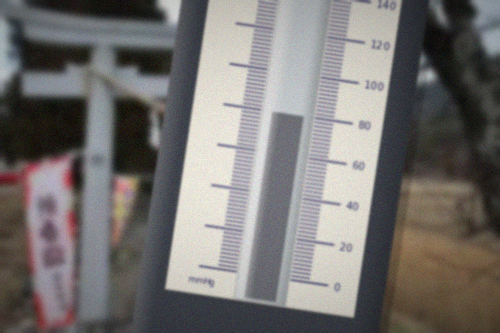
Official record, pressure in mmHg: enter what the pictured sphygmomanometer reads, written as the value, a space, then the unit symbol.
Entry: 80 mmHg
